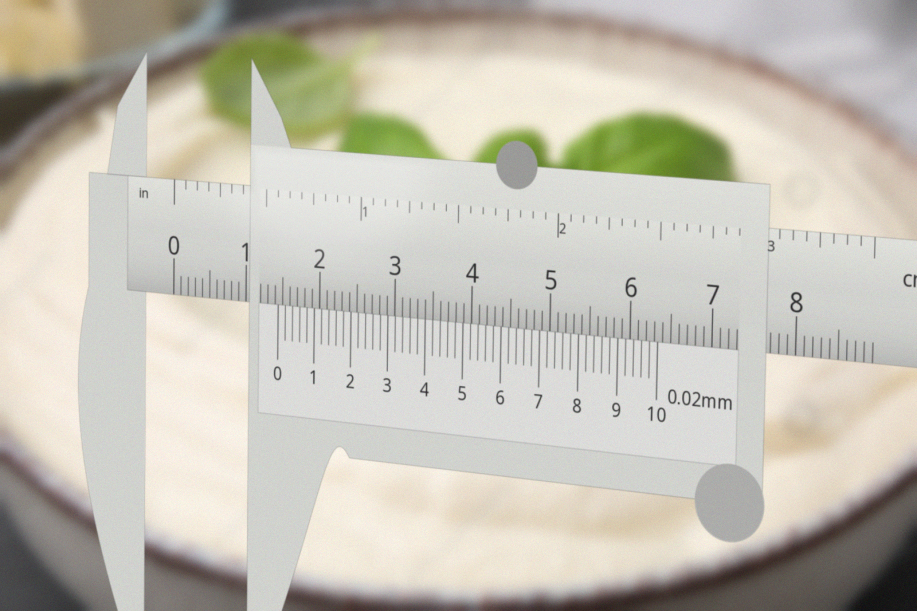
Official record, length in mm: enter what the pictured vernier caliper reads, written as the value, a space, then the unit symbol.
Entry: 14.4 mm
